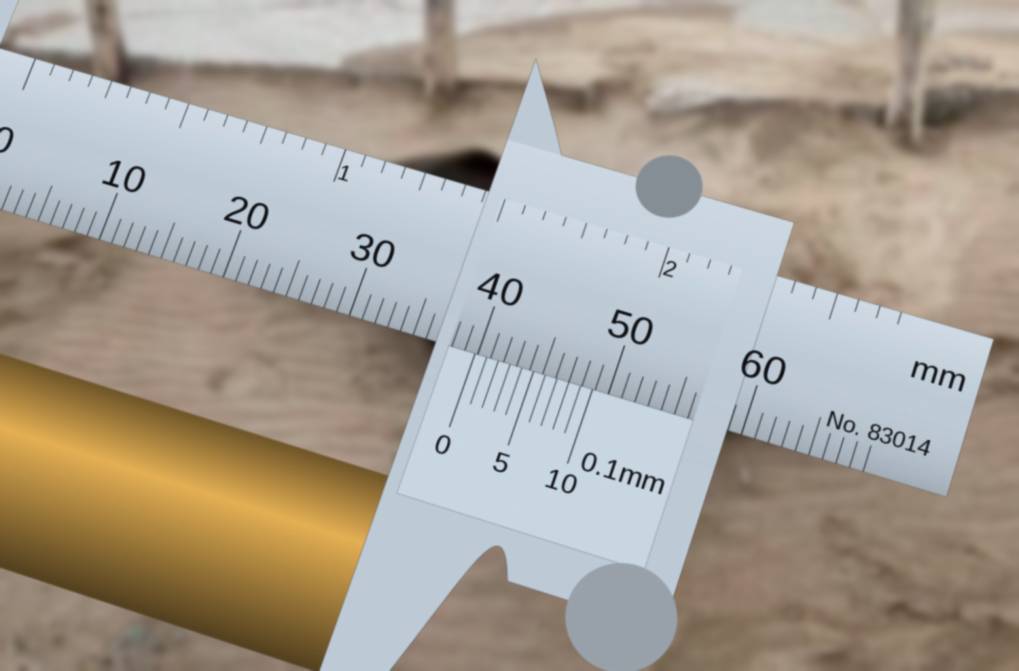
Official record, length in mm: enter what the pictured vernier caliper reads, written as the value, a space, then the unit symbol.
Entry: 39.8 mm
